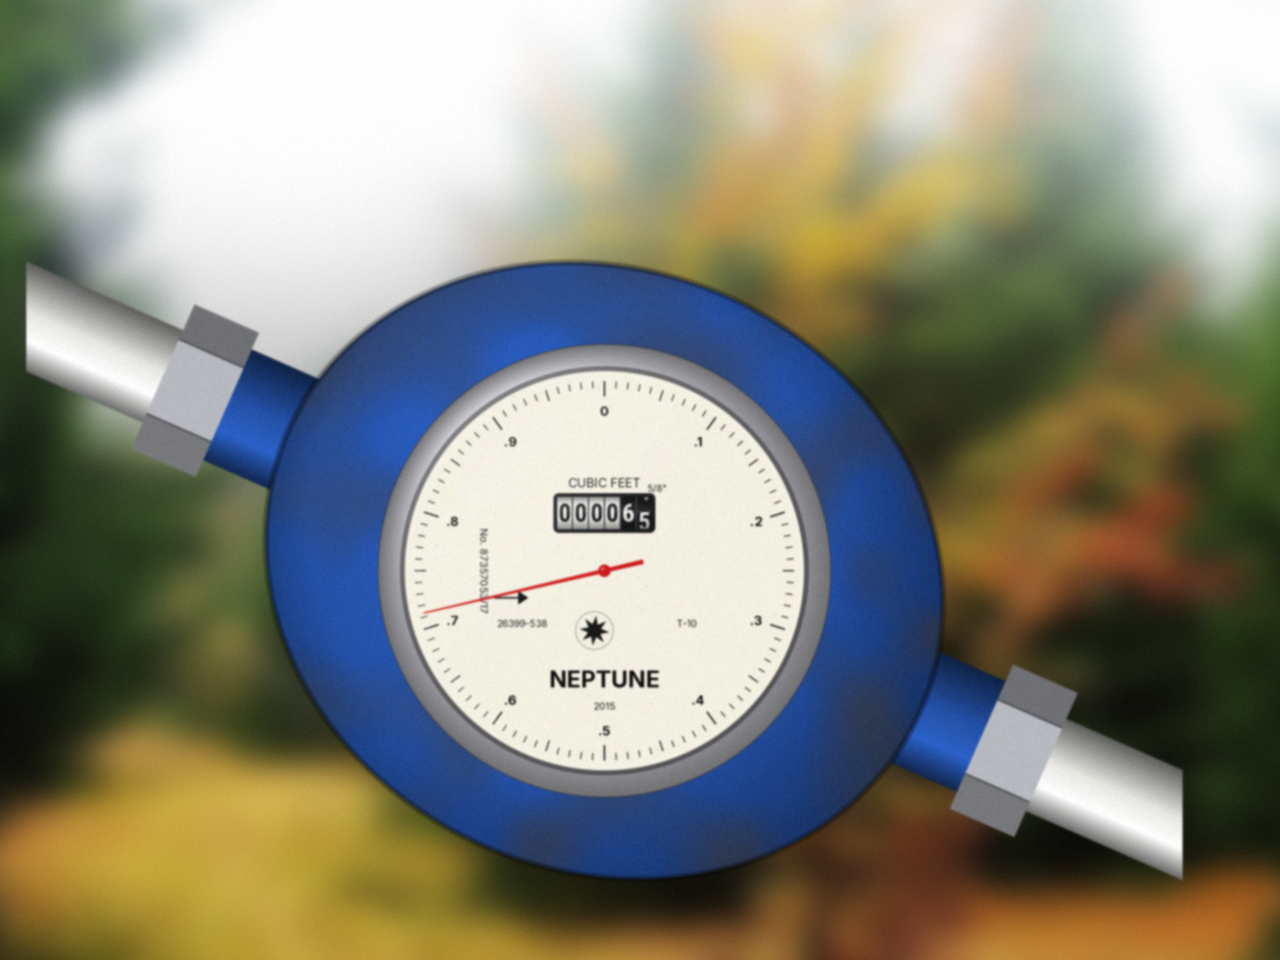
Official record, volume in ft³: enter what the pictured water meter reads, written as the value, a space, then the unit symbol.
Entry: 64.71 ft³
